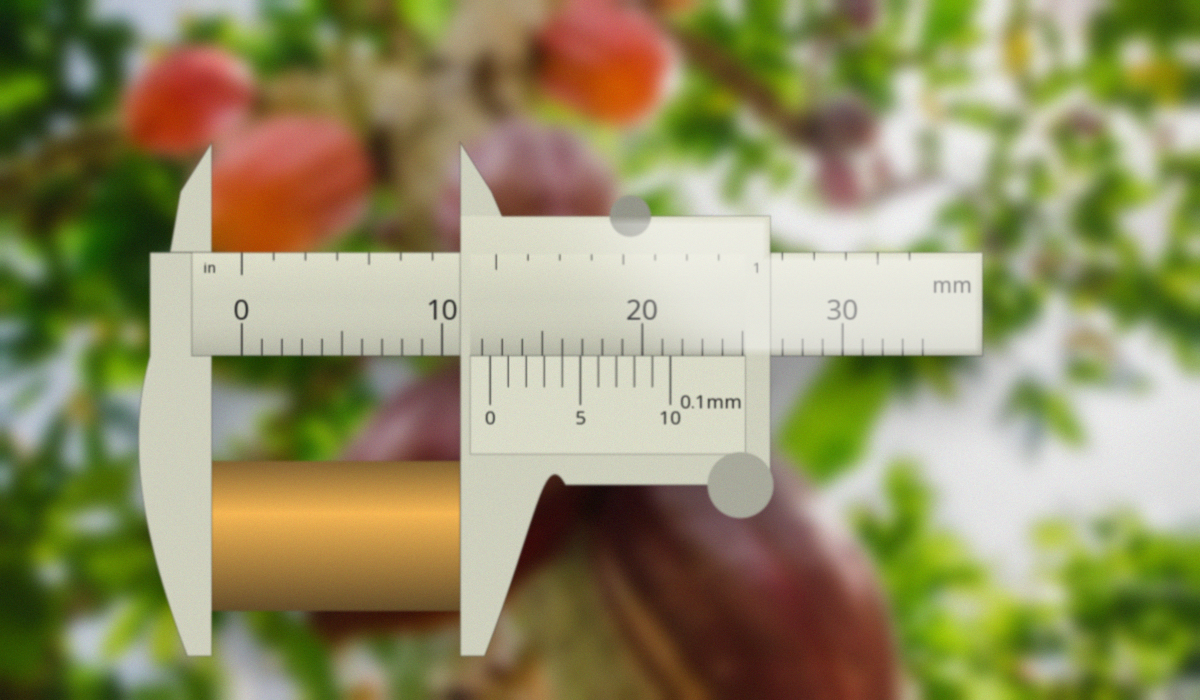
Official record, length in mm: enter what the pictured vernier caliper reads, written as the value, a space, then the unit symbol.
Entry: 12.4 mm
